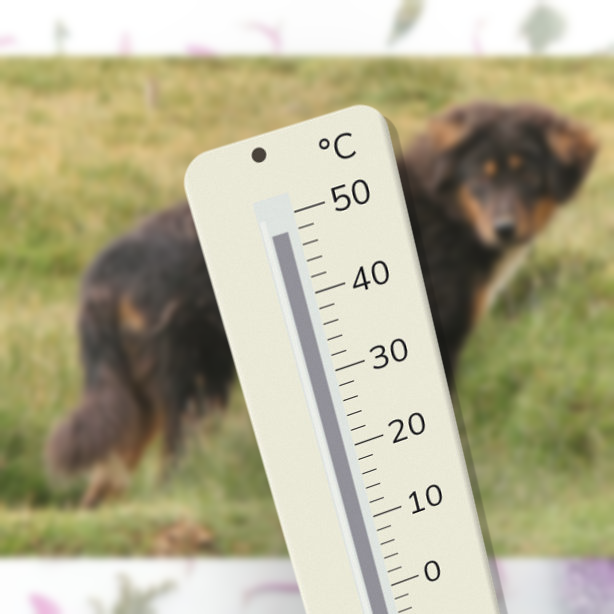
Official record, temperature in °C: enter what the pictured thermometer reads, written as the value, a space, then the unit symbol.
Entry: 48 °C
